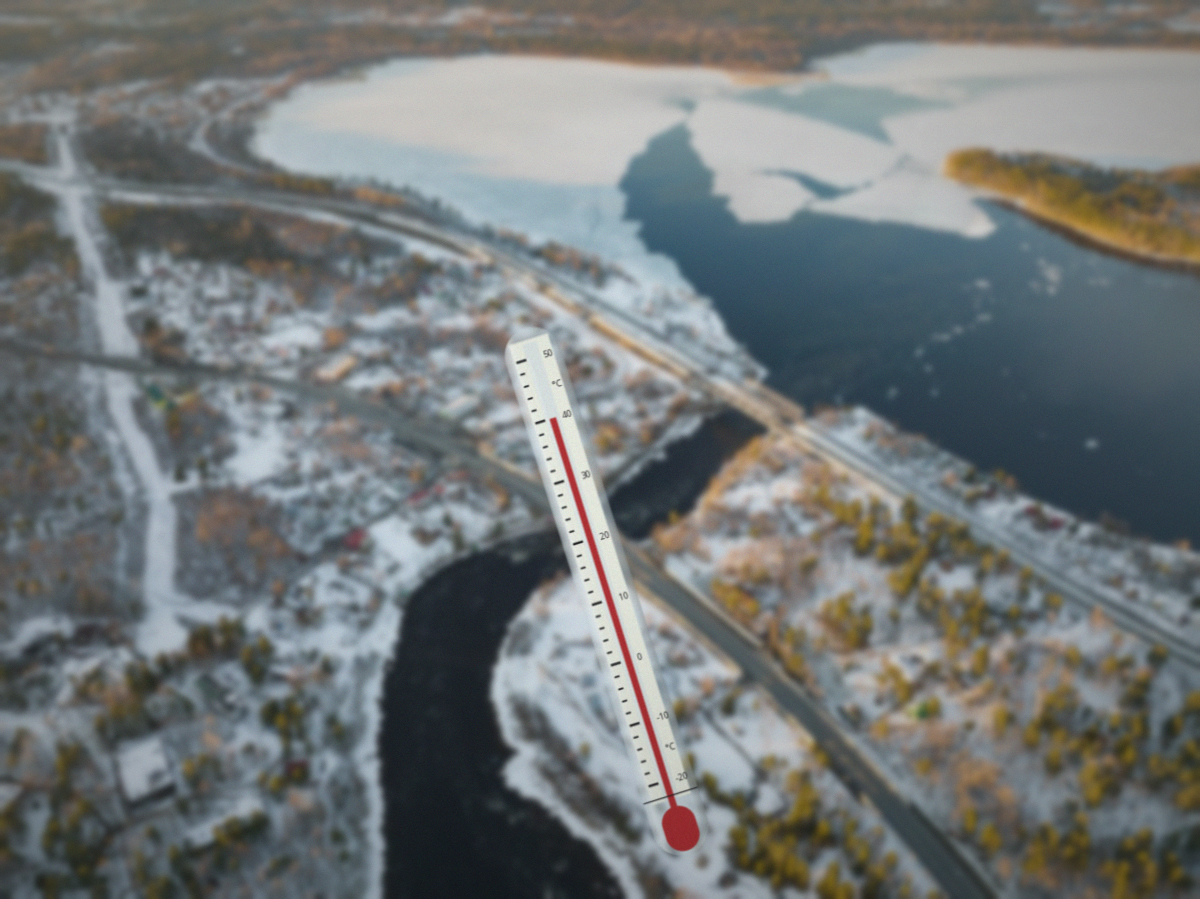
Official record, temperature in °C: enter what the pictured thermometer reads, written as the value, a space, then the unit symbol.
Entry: 40 °C
